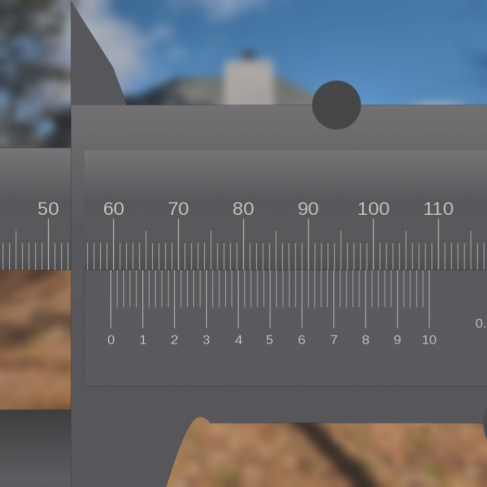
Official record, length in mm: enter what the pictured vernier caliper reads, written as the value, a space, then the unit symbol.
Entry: 59.6 mm
